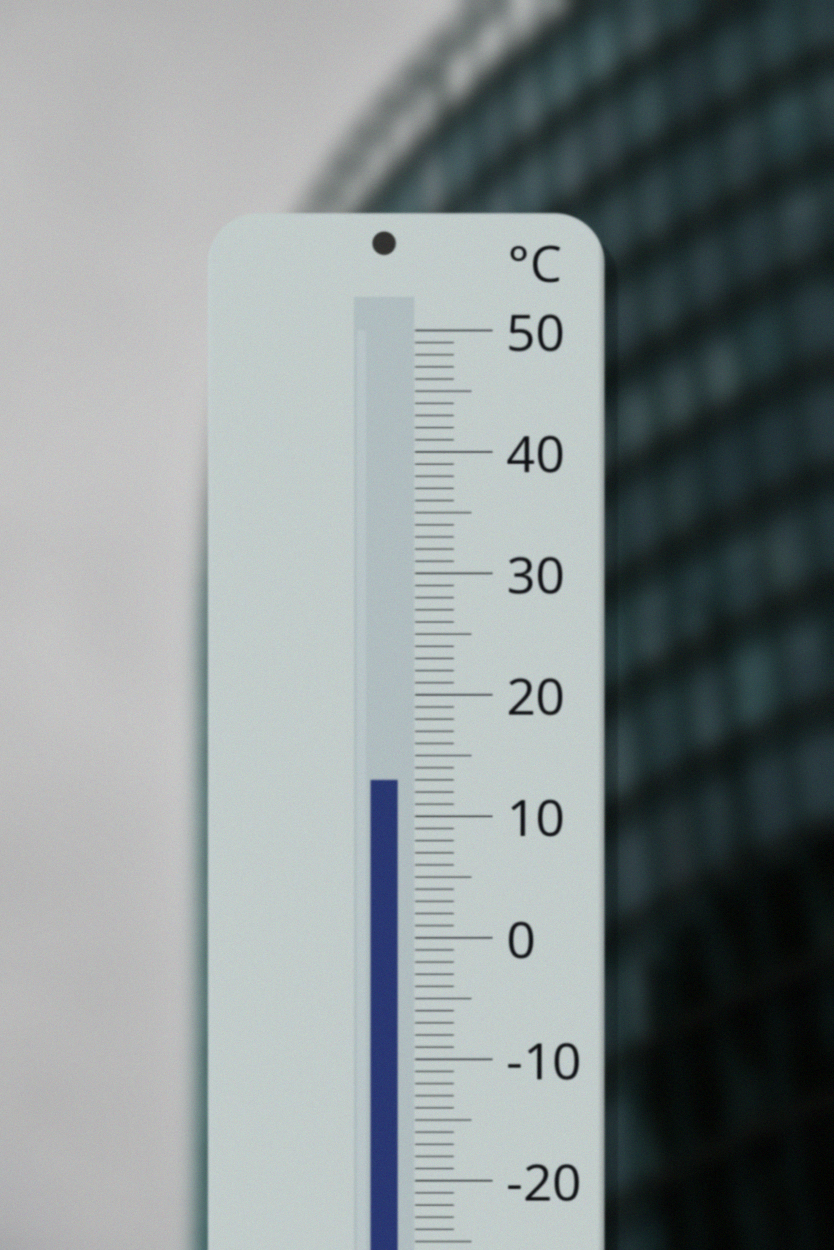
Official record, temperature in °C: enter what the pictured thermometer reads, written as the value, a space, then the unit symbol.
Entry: 13 °C
